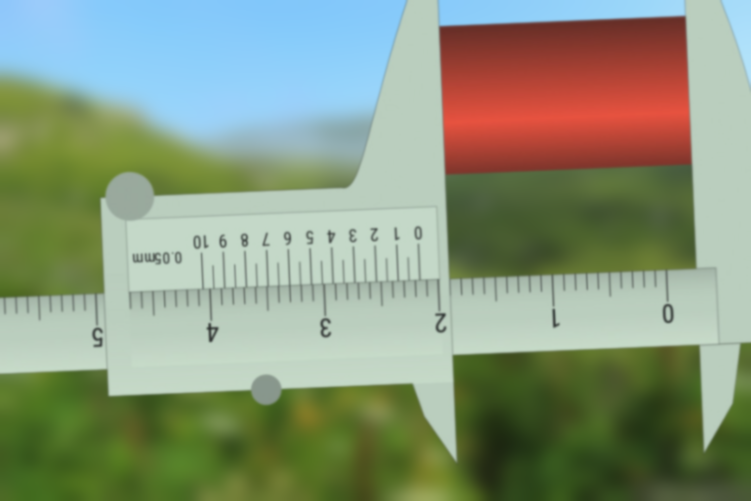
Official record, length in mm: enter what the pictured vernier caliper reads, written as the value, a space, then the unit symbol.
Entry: 21.6 mm
